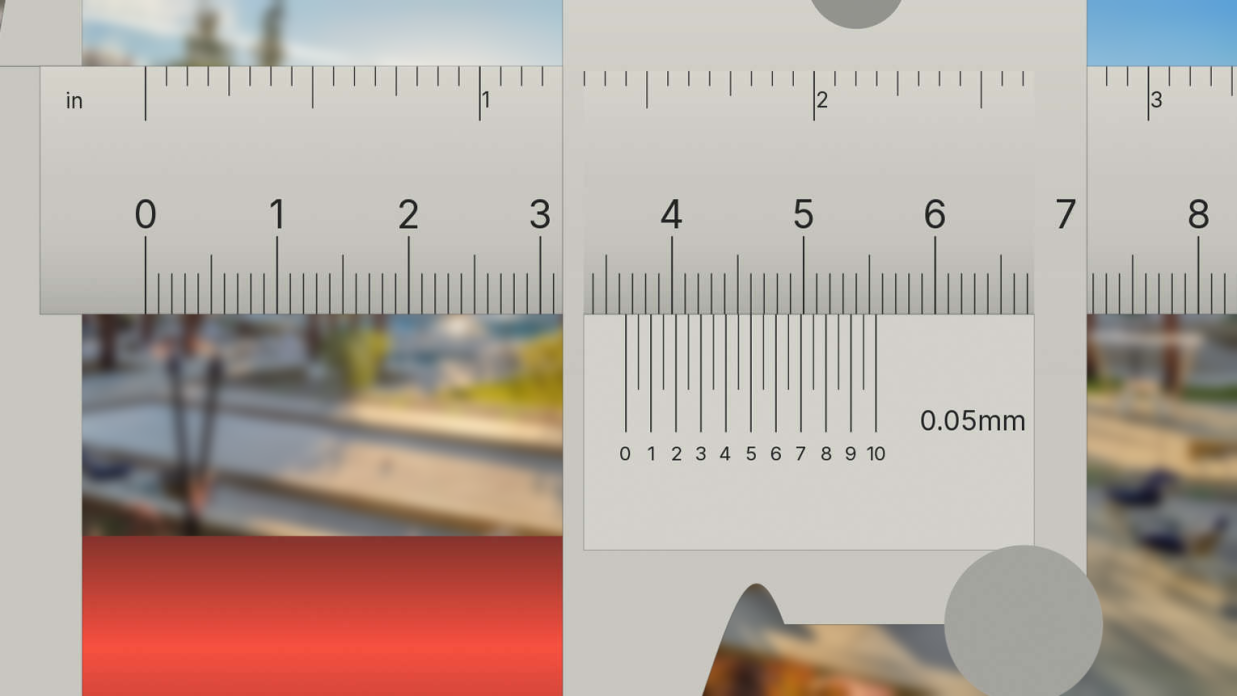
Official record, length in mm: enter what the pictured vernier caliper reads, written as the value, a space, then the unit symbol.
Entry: 36.5 mm
